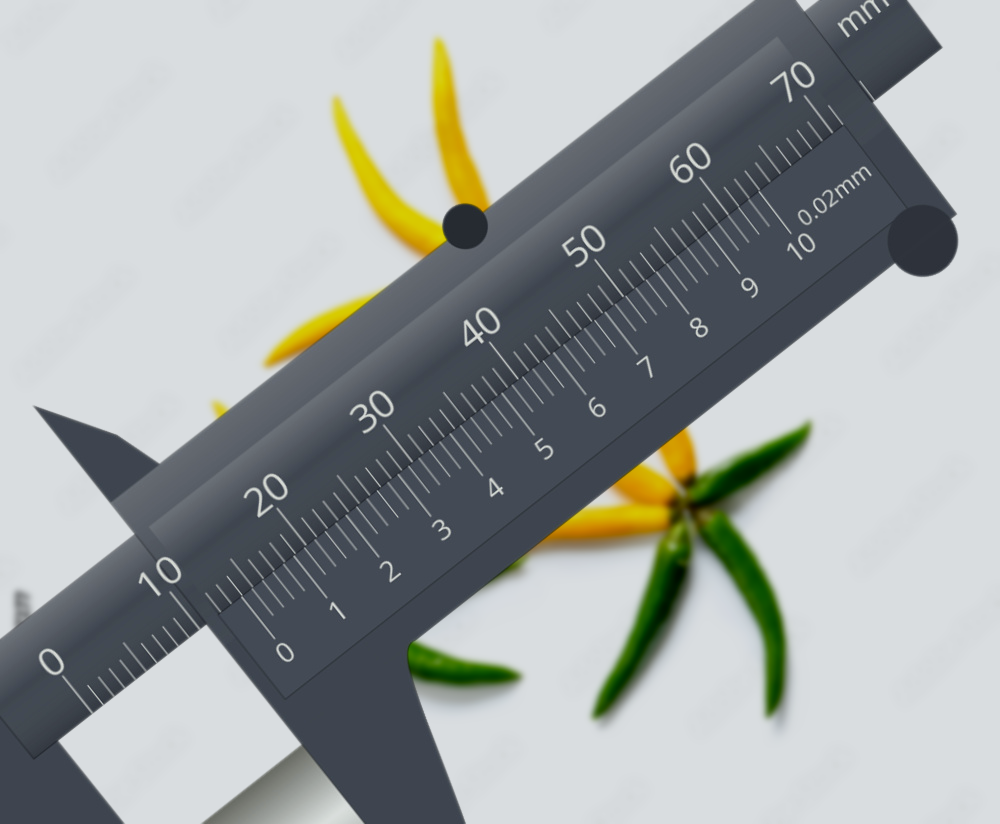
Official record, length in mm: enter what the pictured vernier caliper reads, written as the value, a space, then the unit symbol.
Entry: 13.9 mm
